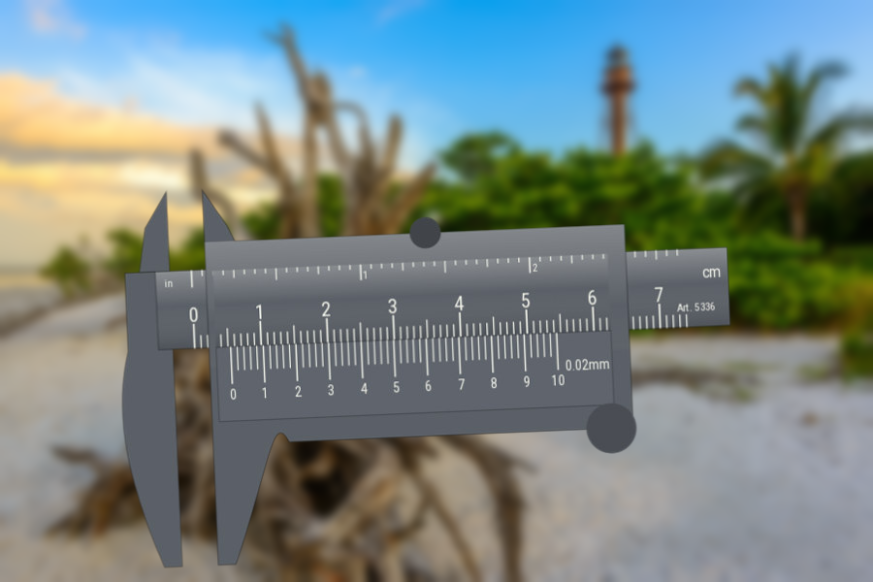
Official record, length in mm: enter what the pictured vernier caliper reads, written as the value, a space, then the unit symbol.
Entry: 5.4 mm
